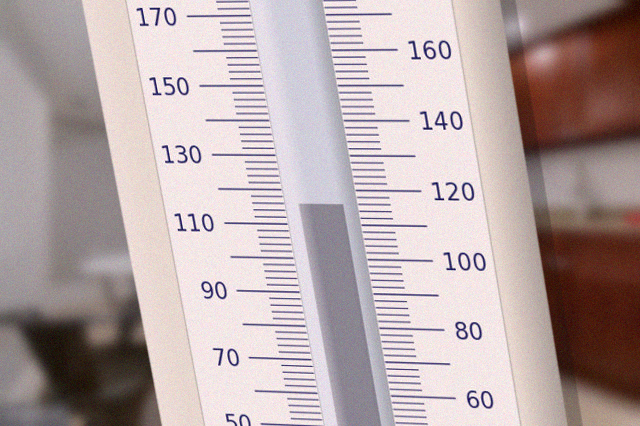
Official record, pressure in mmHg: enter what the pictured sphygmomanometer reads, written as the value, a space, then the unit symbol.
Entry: 116 mmHg
